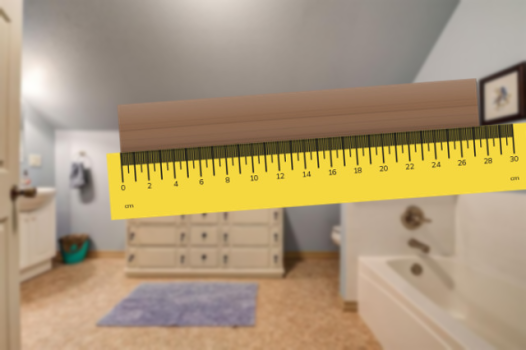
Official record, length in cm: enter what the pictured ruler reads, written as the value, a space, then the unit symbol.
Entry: 27.5 cm
